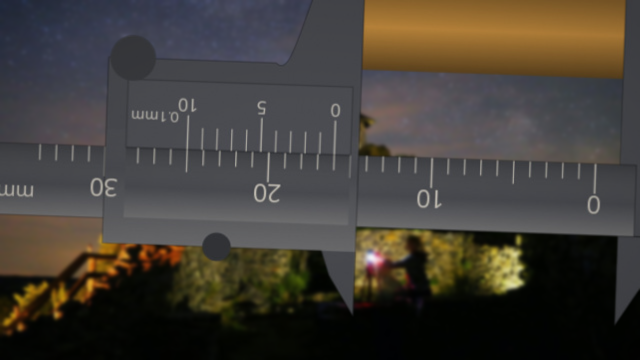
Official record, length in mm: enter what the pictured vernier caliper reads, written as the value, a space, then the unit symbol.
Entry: 16.0 mm
